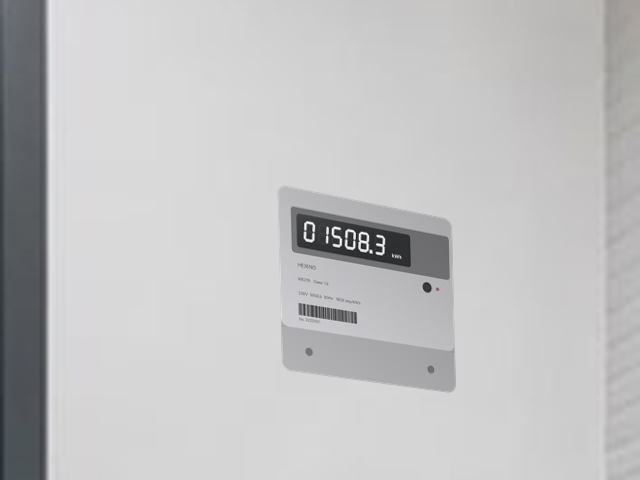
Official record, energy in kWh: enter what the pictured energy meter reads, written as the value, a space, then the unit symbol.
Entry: 1508.3 kWh
